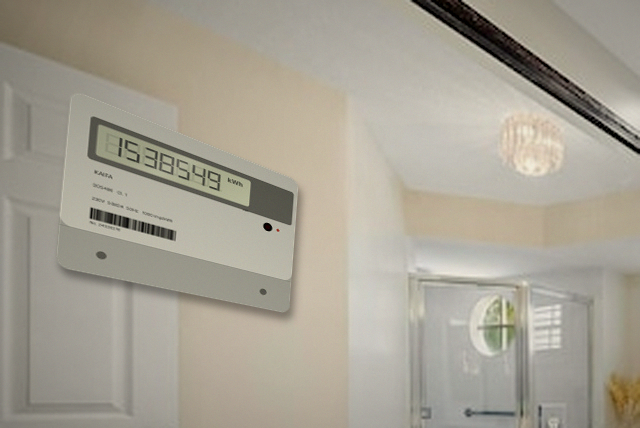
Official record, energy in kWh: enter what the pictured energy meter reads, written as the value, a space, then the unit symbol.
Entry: 1538549 kWh
